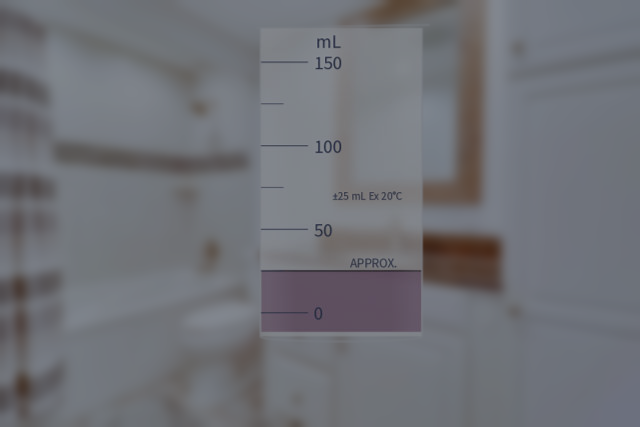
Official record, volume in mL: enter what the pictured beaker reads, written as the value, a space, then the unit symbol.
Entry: 25 mL
